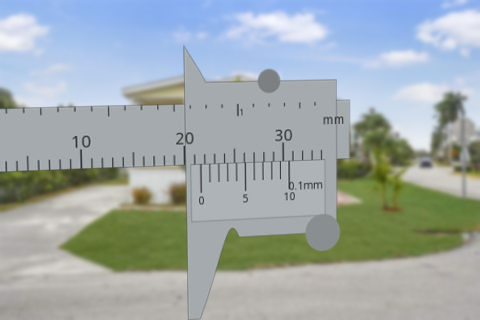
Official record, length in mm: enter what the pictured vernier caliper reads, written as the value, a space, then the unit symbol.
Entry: 21.6 mm
